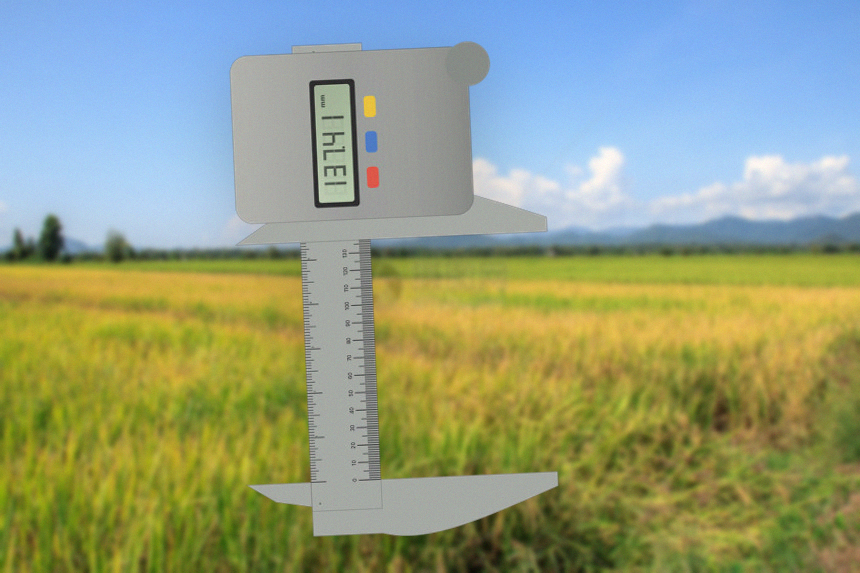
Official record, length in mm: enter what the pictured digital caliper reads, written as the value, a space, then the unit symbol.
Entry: 137.41 mm
